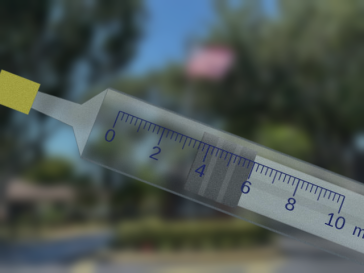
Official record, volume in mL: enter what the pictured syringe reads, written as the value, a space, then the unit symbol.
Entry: 3.6 mL
